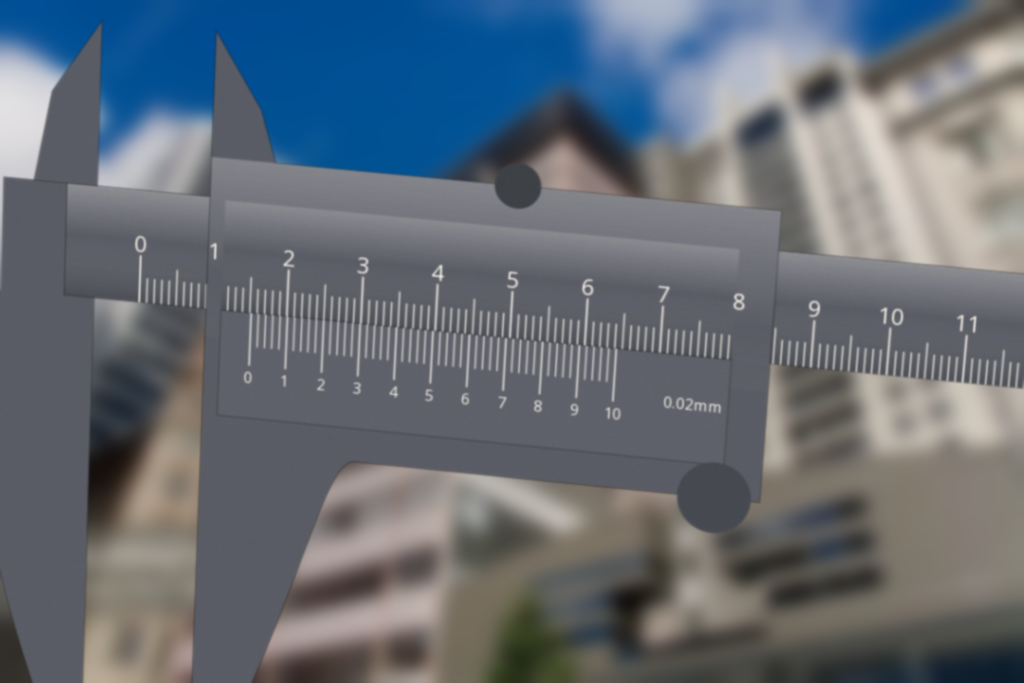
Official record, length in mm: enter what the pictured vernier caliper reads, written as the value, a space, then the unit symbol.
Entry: 15.2 mm
